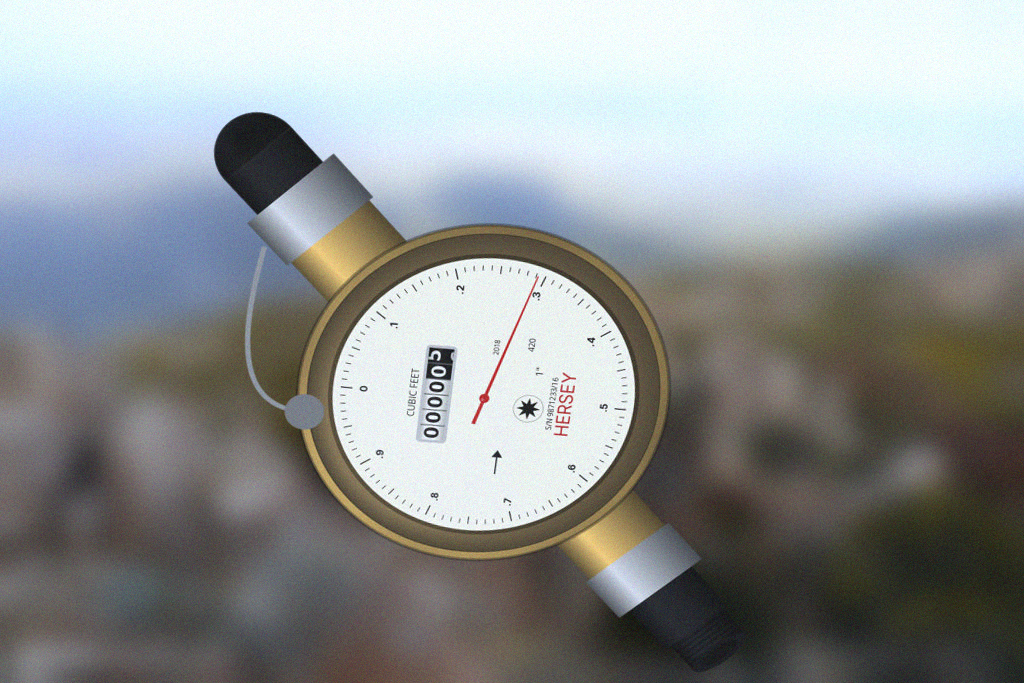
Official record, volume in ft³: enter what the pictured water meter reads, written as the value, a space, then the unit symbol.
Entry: 5.29 ft³
